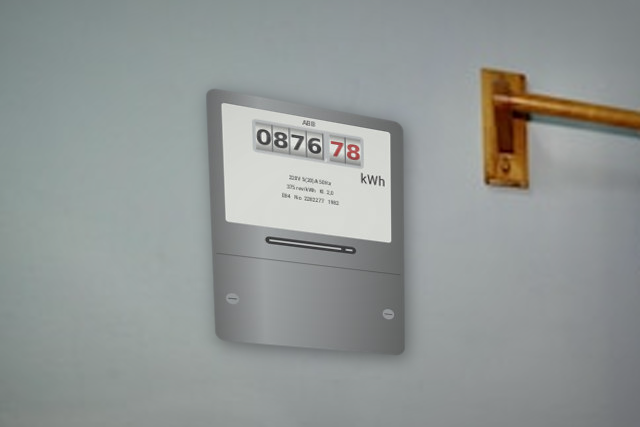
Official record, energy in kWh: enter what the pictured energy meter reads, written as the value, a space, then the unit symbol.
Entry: 876.78 kWh
